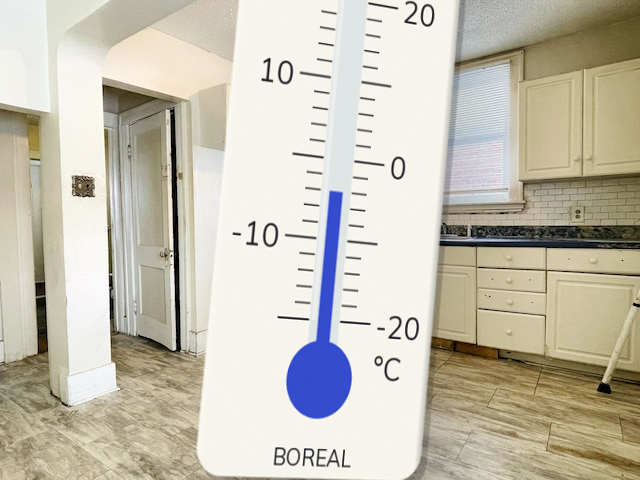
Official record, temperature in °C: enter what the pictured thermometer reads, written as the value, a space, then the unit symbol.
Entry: -4 °C
